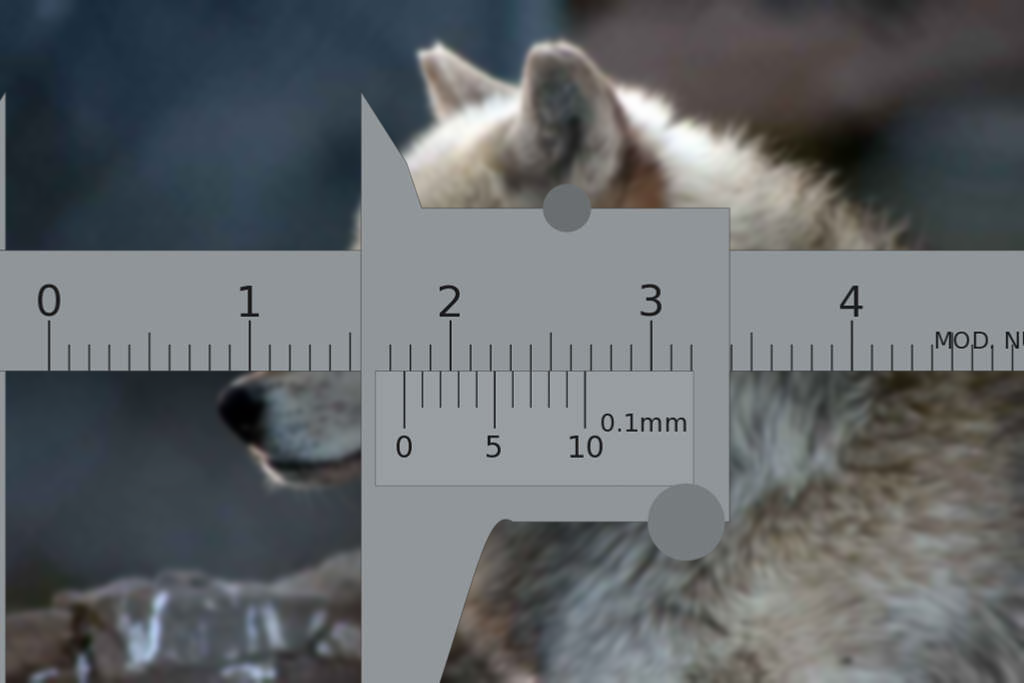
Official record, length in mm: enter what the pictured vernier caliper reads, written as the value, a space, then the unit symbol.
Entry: 17.7 mm
